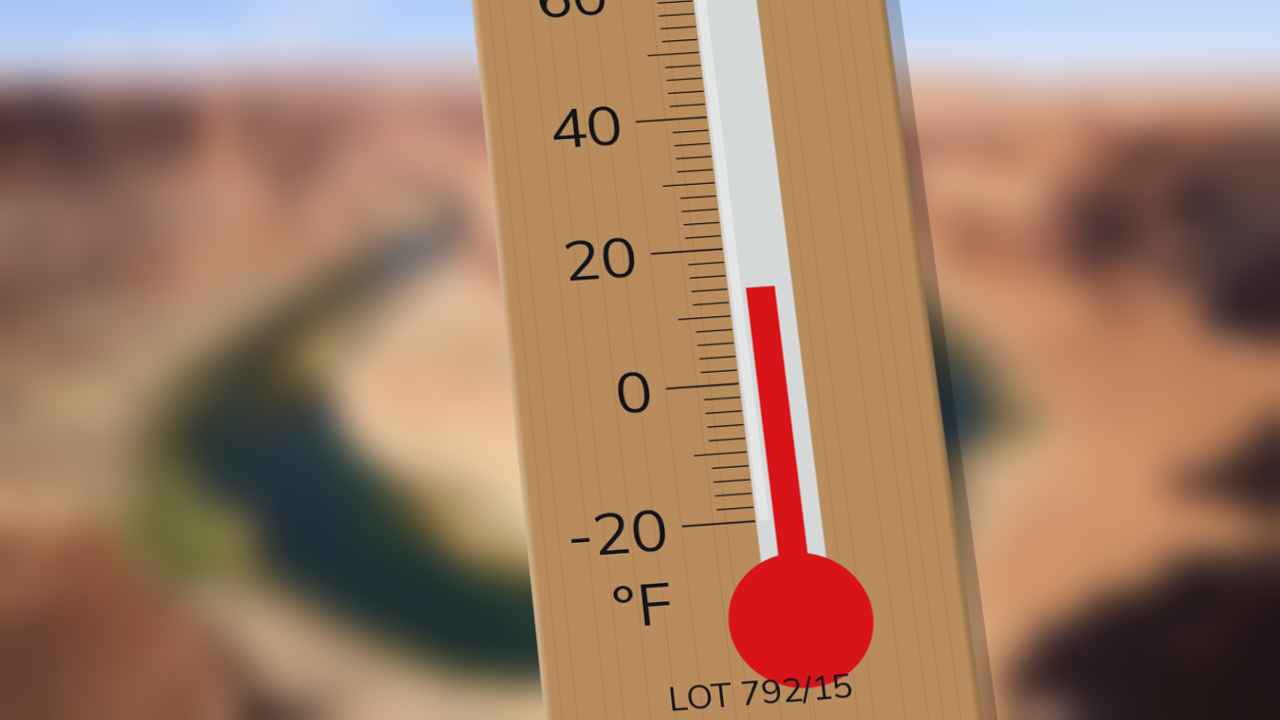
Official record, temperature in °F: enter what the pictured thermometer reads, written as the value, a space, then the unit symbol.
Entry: 14 °F
